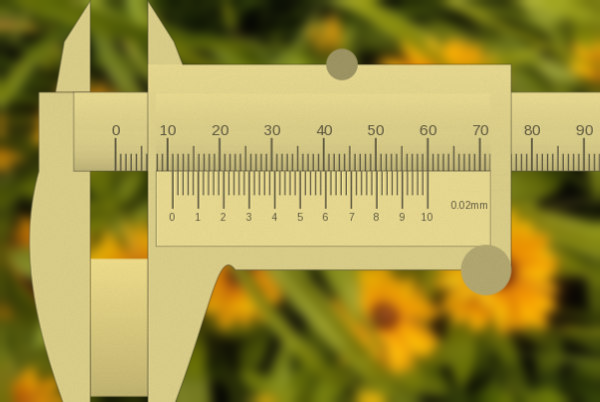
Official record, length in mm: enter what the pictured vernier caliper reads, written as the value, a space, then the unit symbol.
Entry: 11.0 mm
